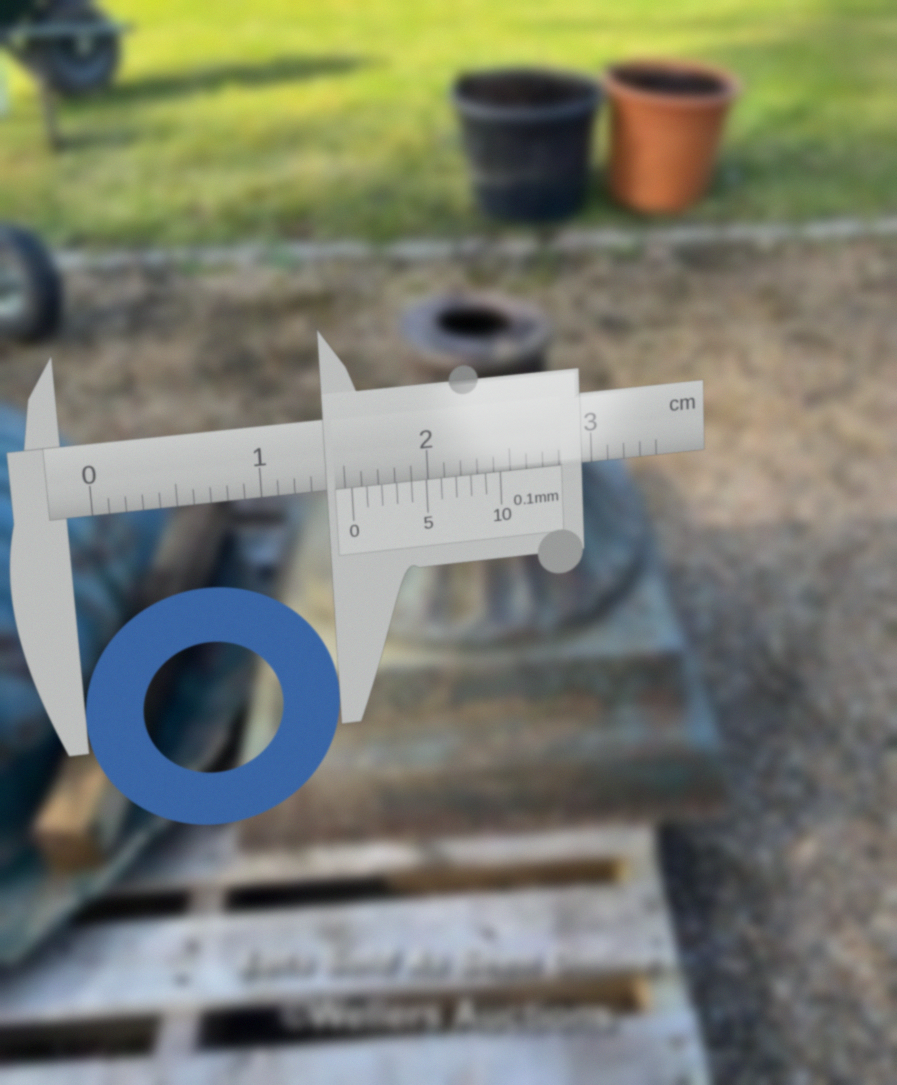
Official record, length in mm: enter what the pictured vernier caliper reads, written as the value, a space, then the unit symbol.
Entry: 15.4 mm
